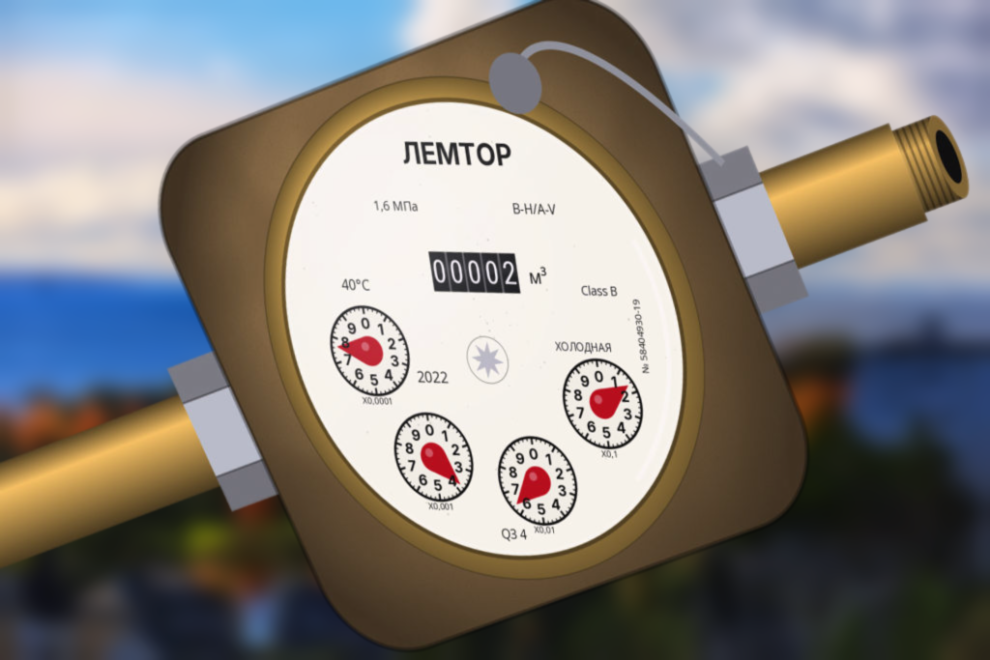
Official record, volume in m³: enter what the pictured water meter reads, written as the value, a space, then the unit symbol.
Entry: 2.1637 m³
